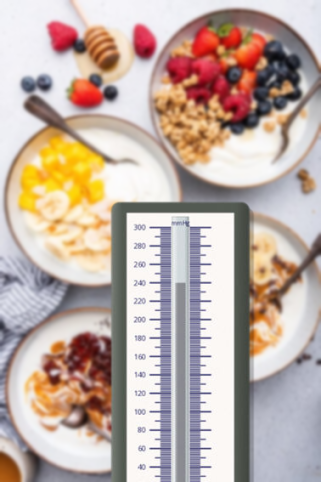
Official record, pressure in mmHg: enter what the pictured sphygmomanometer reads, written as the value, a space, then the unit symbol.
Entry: 240 mmHg
